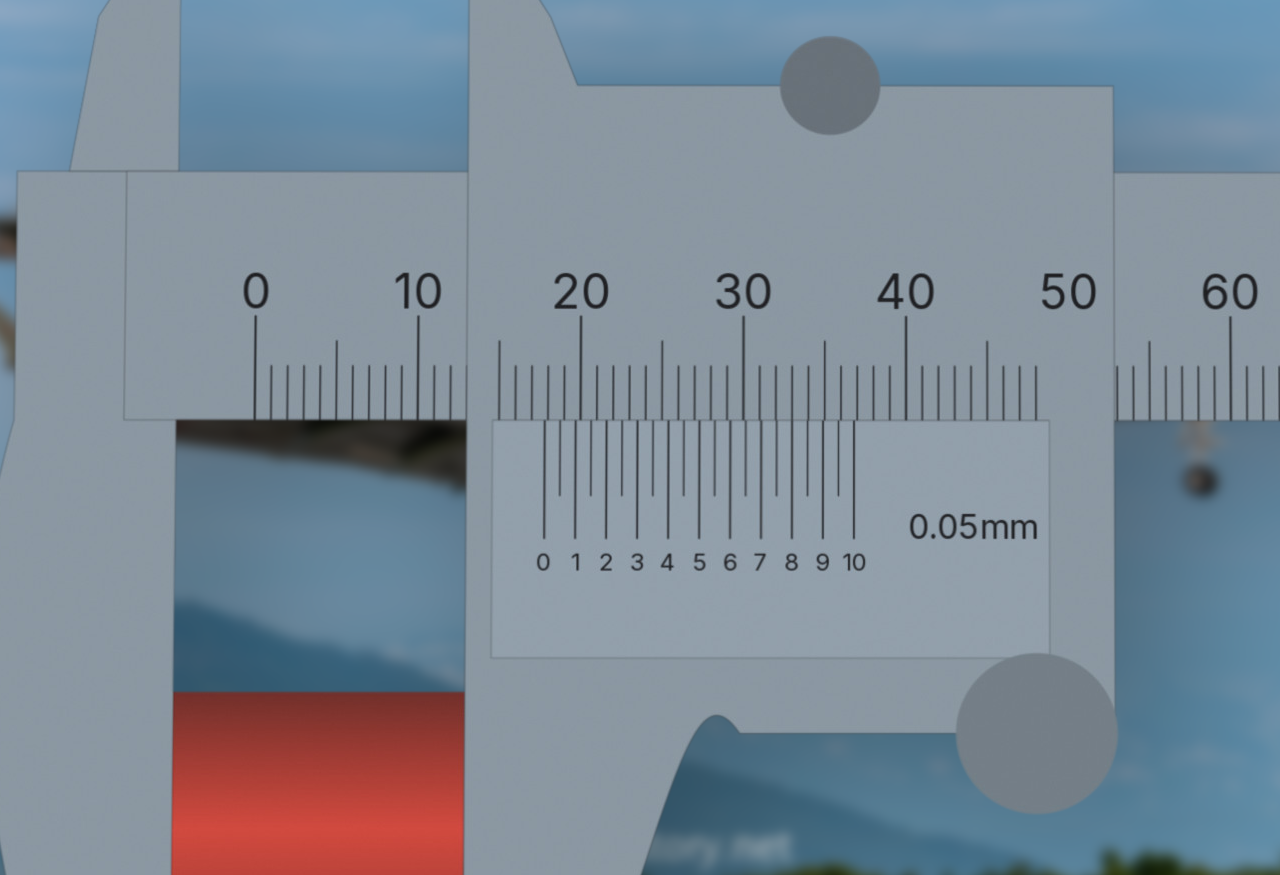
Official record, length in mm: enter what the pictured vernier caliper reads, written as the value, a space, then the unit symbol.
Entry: 17.8 mm
